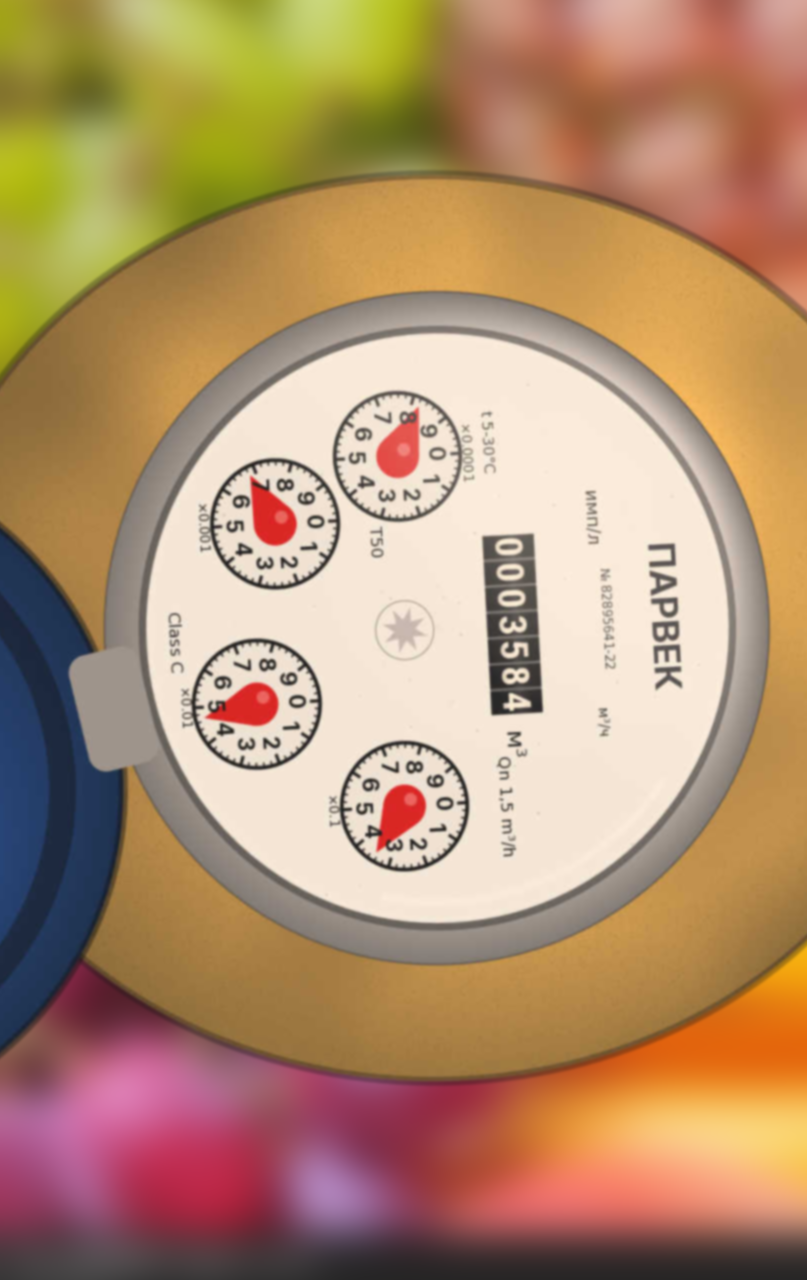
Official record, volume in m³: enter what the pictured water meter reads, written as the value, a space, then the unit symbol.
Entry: 3584.3468 m³
